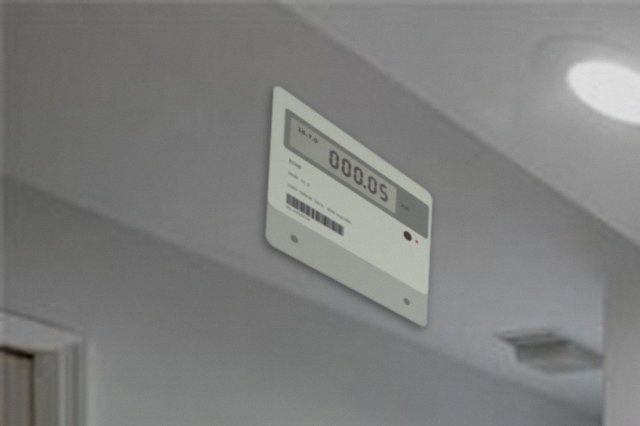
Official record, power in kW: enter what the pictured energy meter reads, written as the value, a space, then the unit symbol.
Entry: 0.05 kW
